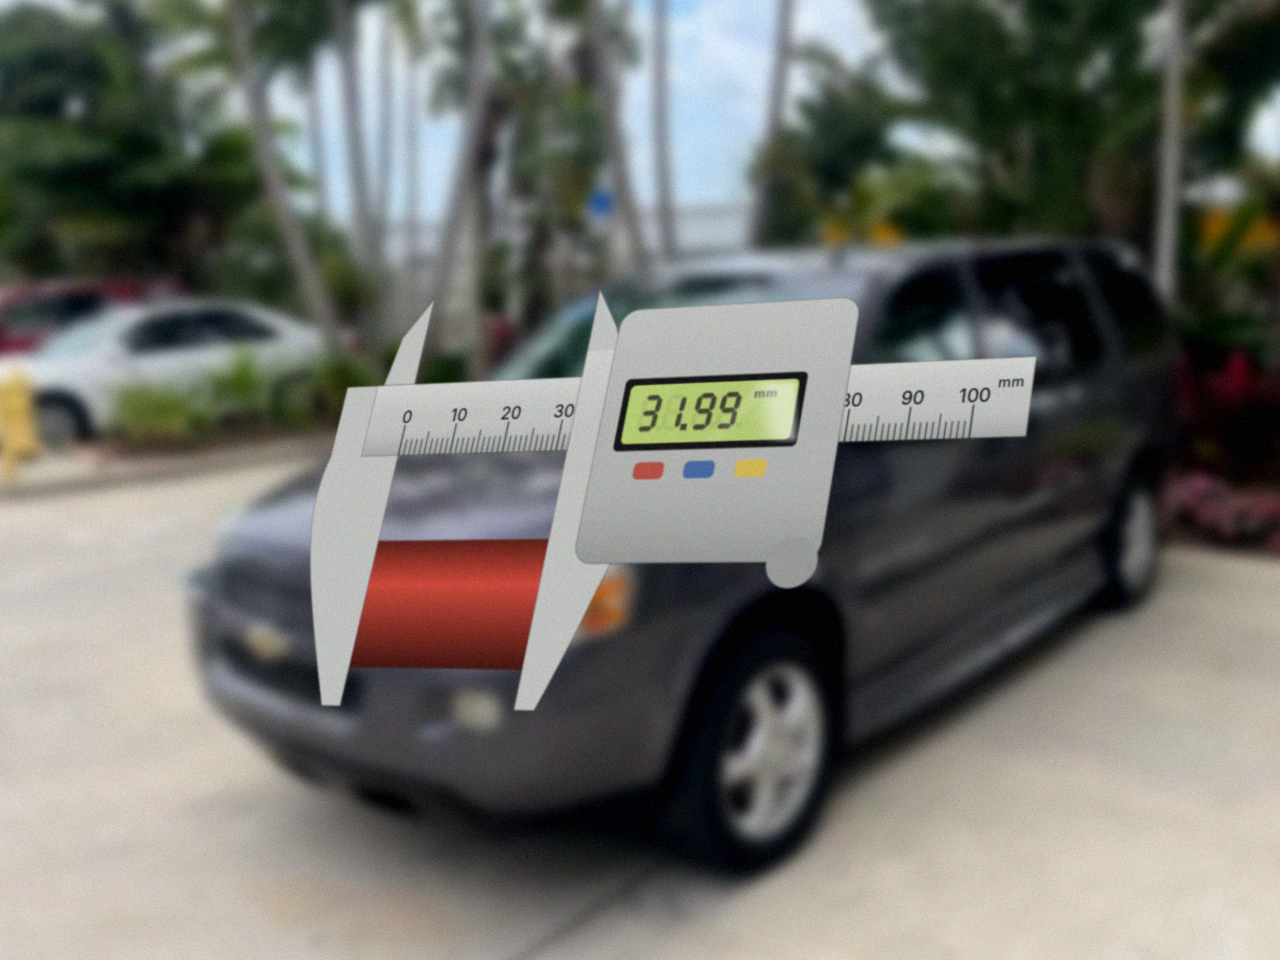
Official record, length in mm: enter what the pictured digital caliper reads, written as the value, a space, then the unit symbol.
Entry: 31.99 mm
